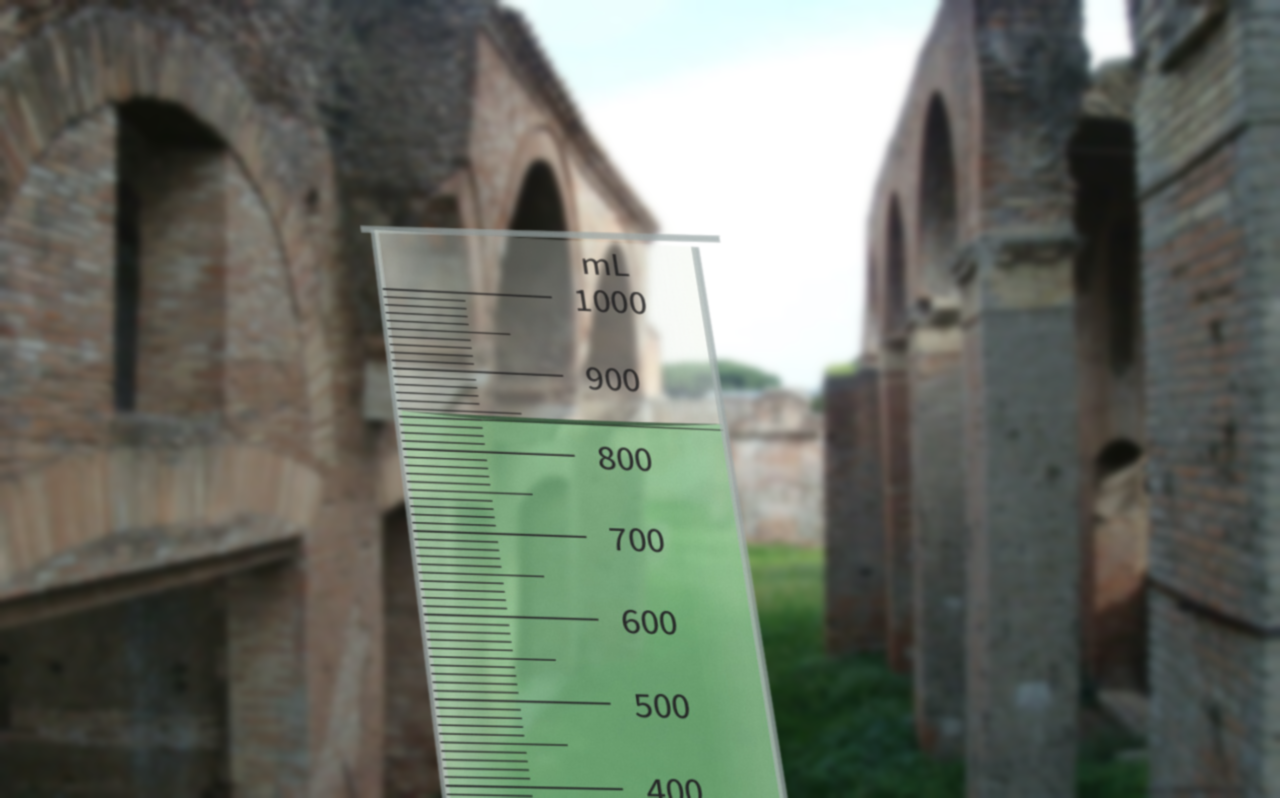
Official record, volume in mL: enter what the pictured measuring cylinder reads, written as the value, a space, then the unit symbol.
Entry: 840 mL
